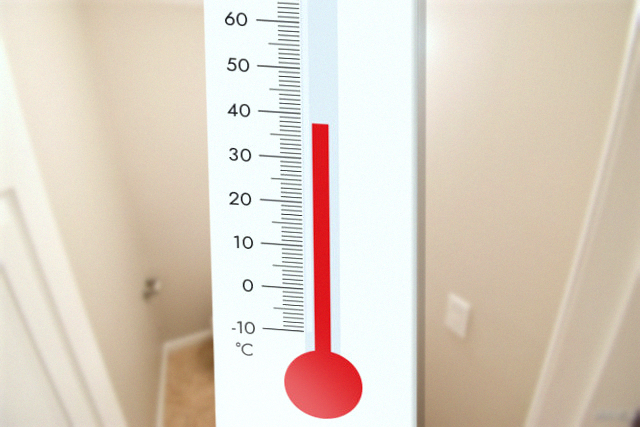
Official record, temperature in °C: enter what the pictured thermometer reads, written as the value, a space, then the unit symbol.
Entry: 38 °C
